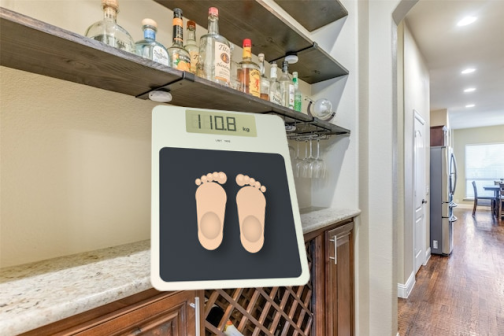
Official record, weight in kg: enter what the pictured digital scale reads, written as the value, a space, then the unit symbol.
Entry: 110.8 kg
